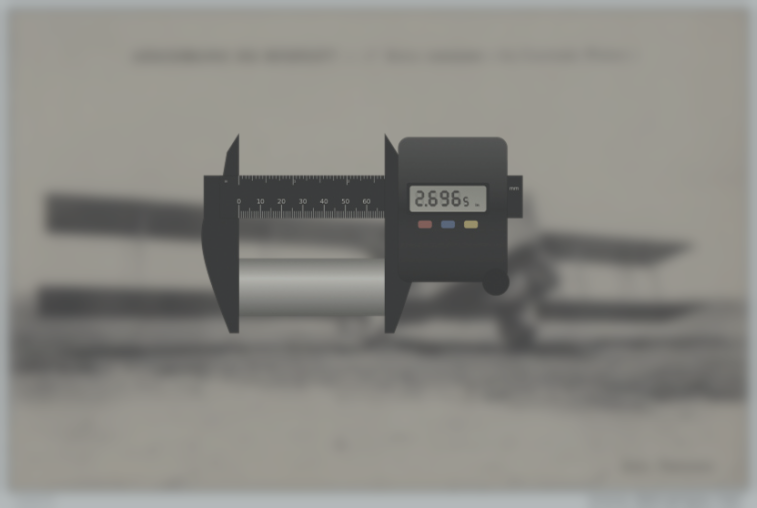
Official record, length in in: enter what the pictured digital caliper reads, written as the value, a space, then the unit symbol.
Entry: 2.6965 in
